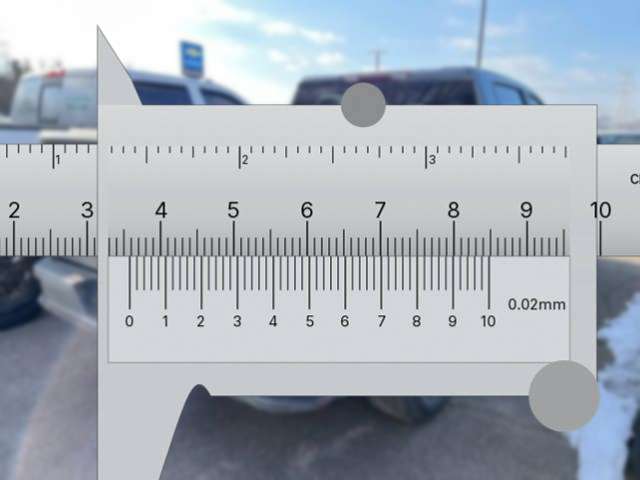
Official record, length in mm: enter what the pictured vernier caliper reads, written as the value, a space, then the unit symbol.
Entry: 35.8 mm
